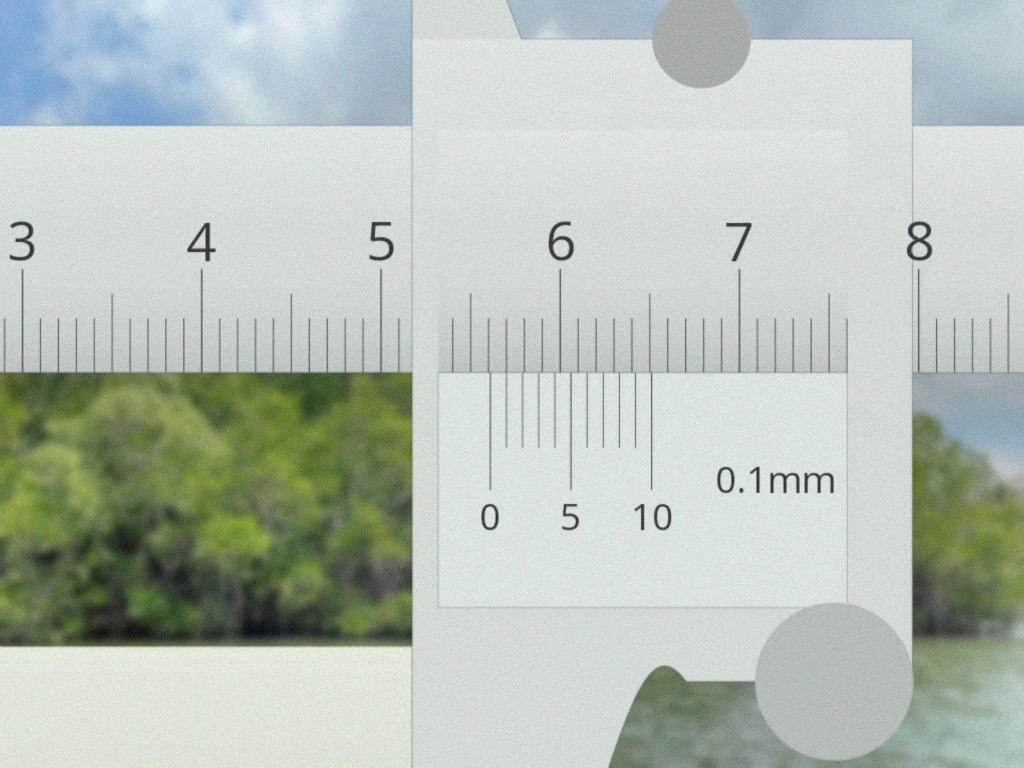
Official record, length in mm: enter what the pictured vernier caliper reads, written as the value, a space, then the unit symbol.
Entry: 56.1 mm
